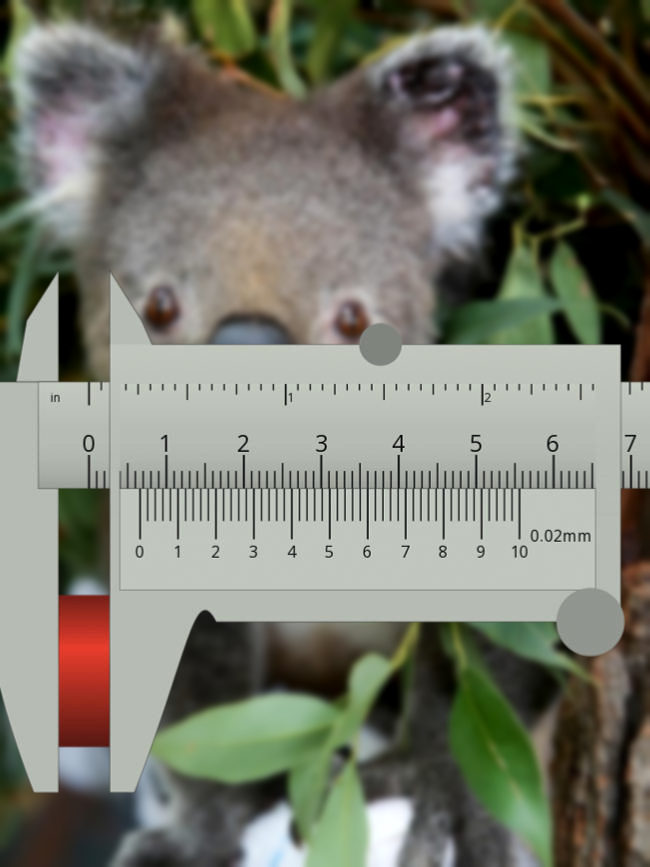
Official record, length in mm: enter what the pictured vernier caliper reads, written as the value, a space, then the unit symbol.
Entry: 6.6 mm
